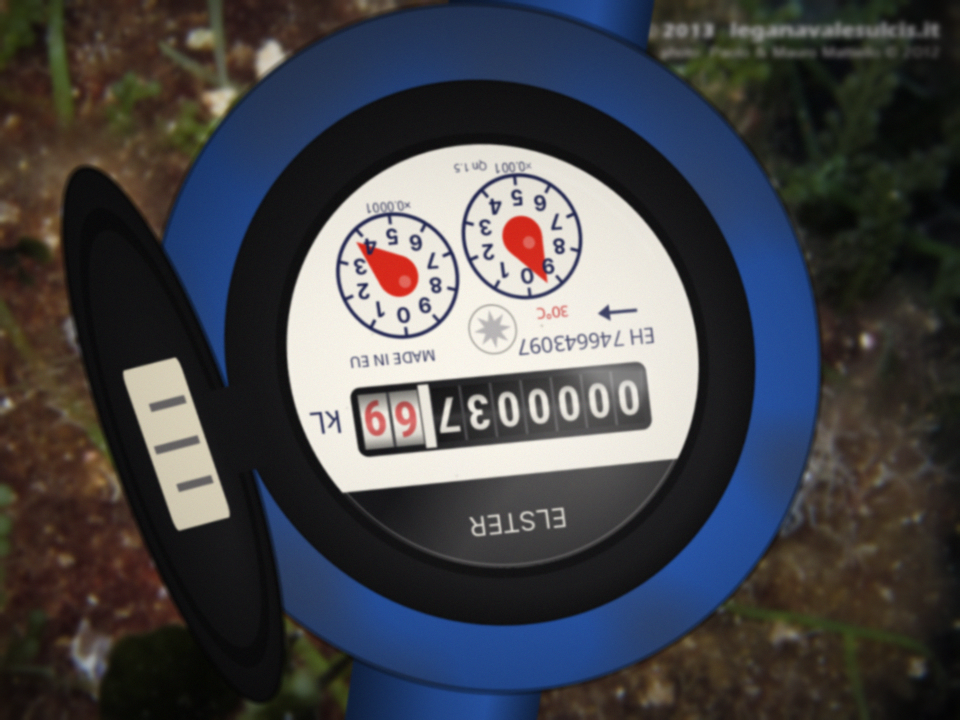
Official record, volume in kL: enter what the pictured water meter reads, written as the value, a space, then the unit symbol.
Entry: 37.6893 kL
